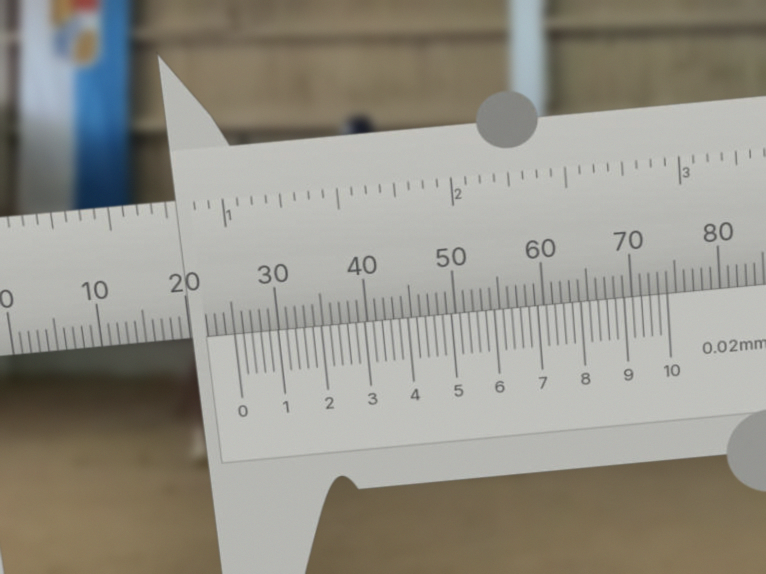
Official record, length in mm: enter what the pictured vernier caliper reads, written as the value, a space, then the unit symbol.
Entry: 25.0 mm
